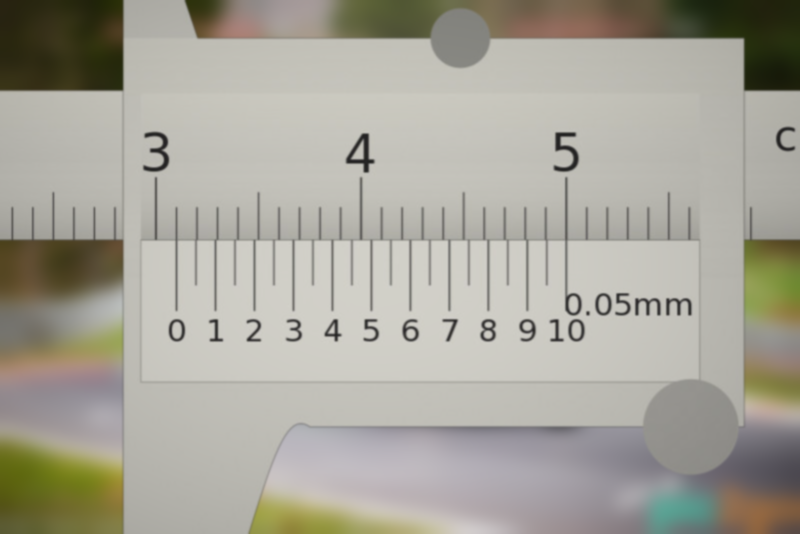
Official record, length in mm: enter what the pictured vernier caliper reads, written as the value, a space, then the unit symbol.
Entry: 31.0 mm
